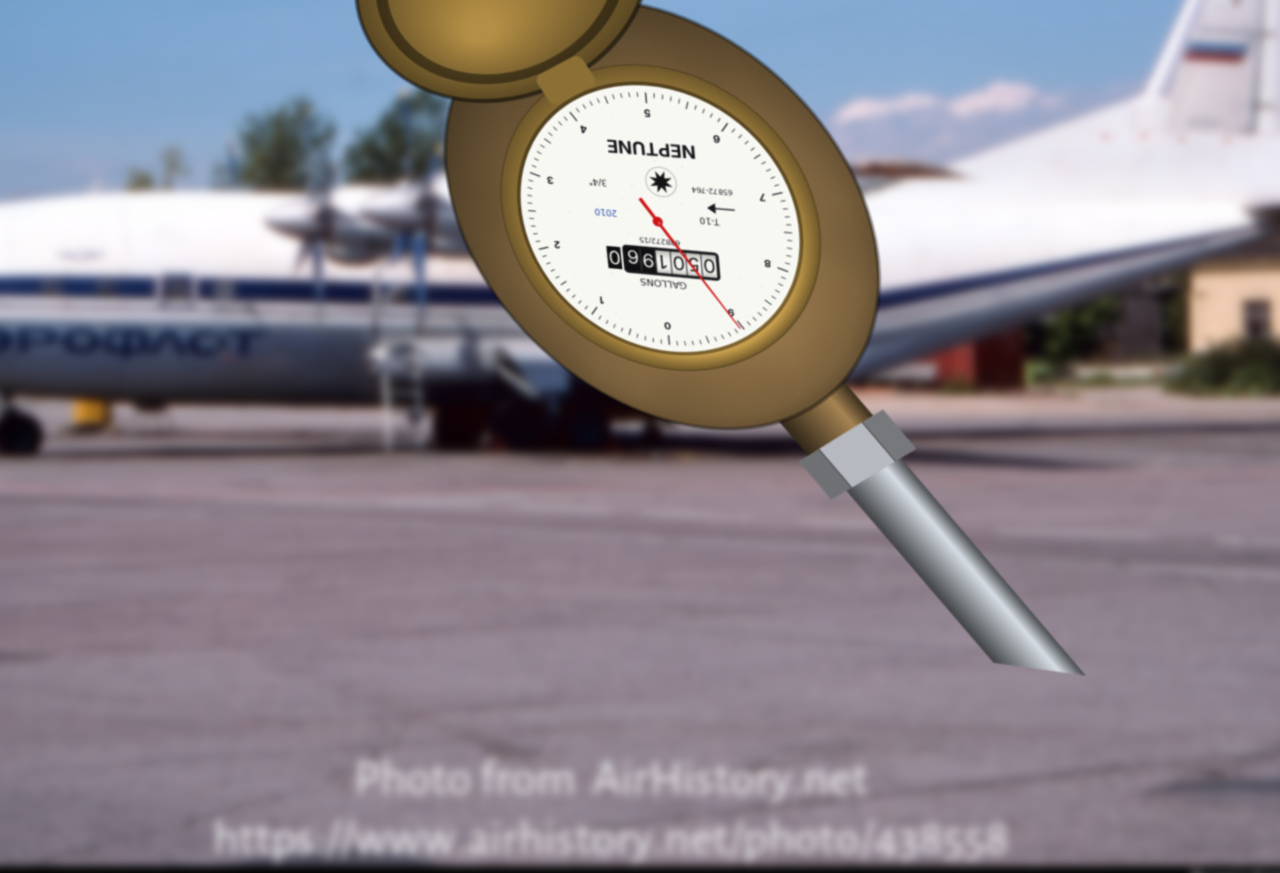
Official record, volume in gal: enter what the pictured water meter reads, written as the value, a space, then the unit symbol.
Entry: 501959.0 gal
